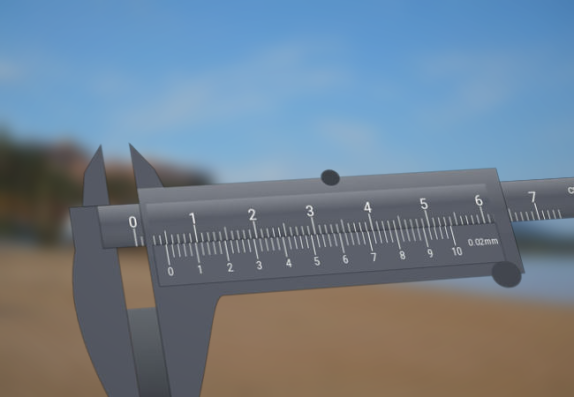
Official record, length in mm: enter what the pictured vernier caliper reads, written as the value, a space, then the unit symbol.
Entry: 4.8 mm
